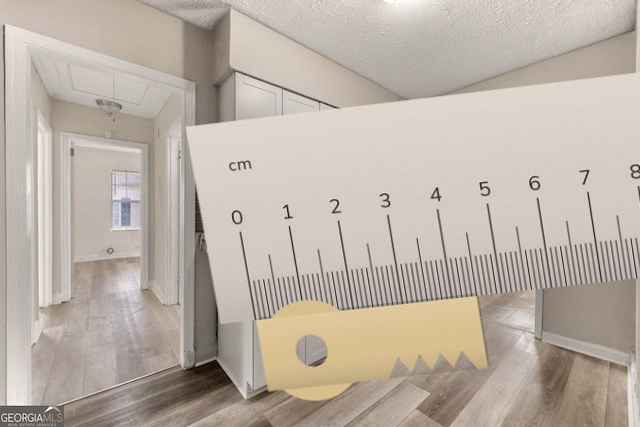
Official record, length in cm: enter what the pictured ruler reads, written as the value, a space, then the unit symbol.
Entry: 4.5 cm
